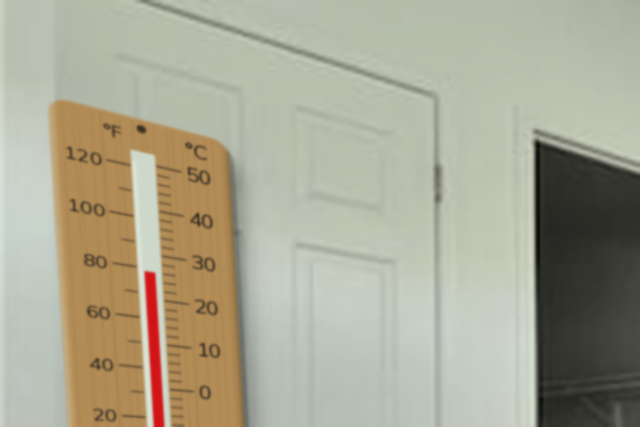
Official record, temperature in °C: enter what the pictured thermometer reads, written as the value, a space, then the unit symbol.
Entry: 26 °C
